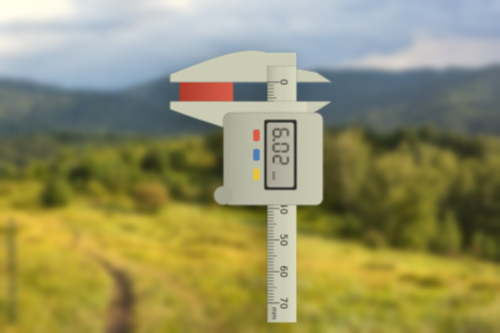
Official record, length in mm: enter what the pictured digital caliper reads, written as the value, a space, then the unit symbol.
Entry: 6.02 mm
